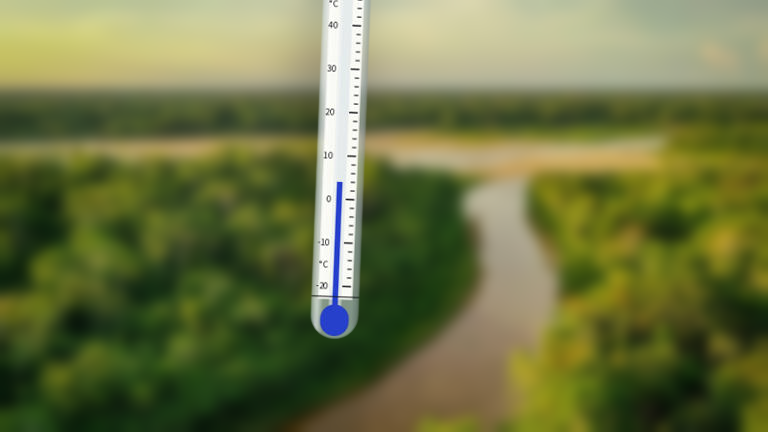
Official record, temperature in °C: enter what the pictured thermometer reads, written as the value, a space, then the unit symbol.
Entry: 4 °C
